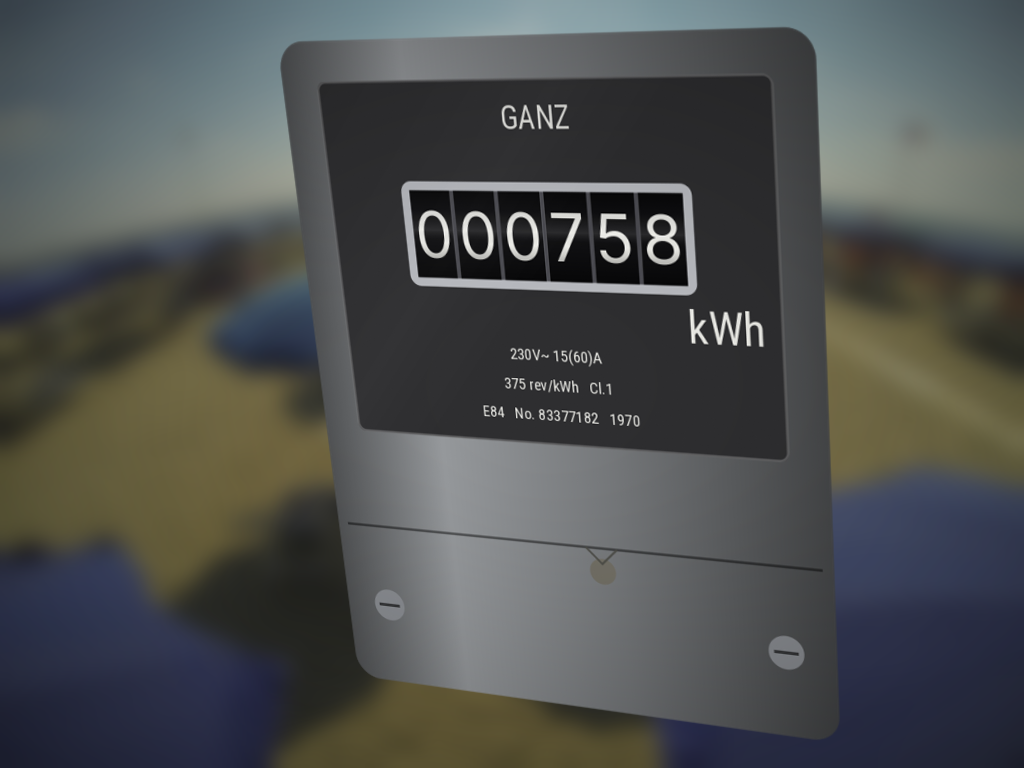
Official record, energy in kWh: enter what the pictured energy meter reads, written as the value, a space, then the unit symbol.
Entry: 758 kWh
